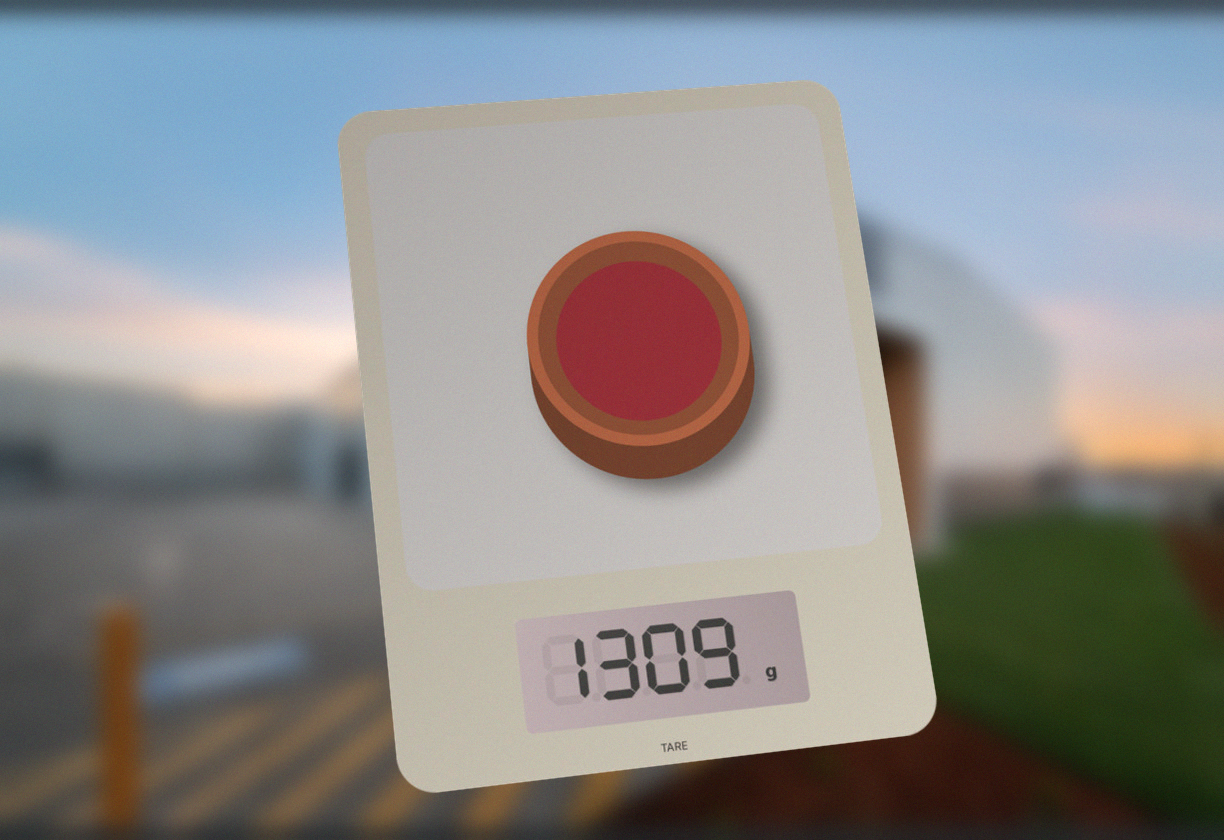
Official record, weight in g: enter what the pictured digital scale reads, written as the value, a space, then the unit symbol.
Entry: 1309 g
